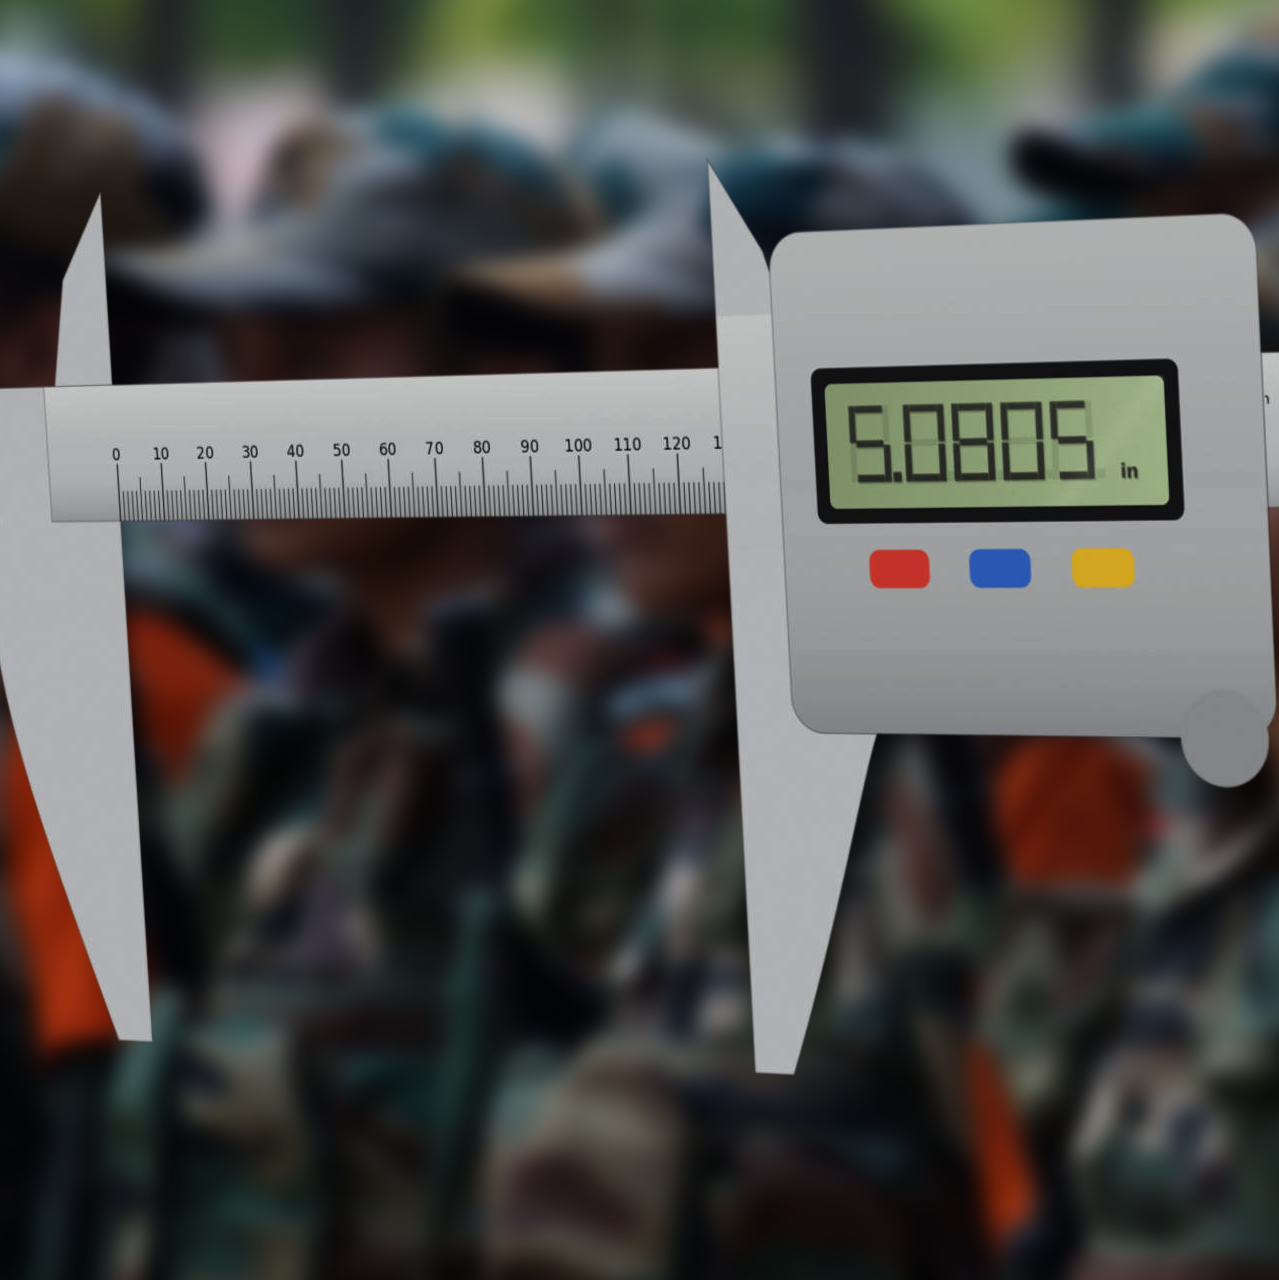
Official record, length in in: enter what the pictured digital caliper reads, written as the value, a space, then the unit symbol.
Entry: 5.0805 in
